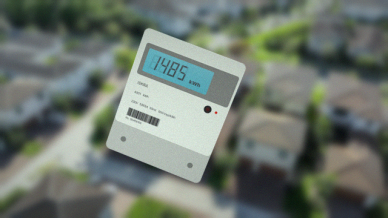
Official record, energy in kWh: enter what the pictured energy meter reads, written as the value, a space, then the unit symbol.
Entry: 1485 kWh
